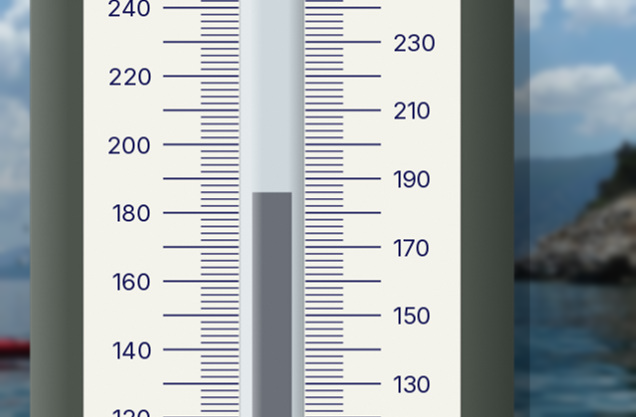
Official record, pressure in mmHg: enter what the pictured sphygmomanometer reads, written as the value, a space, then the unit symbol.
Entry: 186 mmHg
